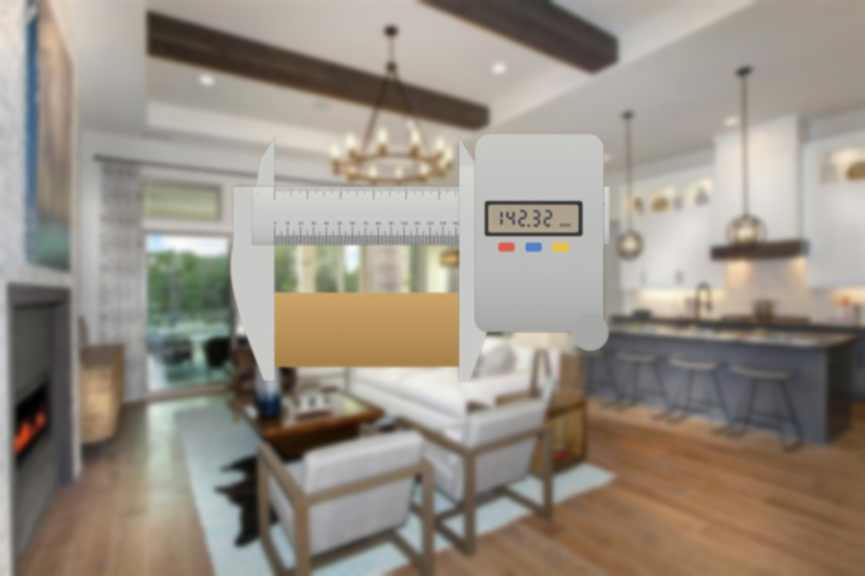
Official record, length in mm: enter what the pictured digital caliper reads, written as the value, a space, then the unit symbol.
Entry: 142.32 mm
